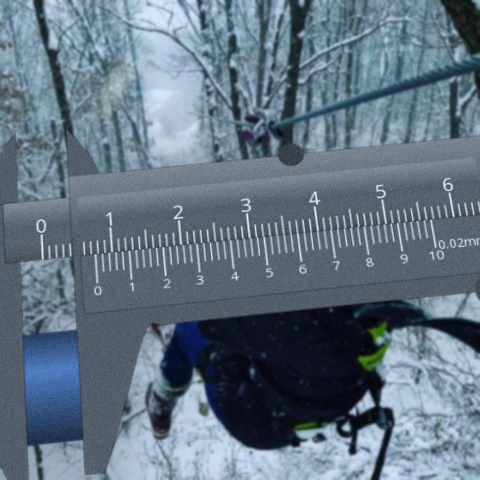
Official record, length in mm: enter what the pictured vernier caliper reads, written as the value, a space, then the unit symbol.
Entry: 7.6 mm
